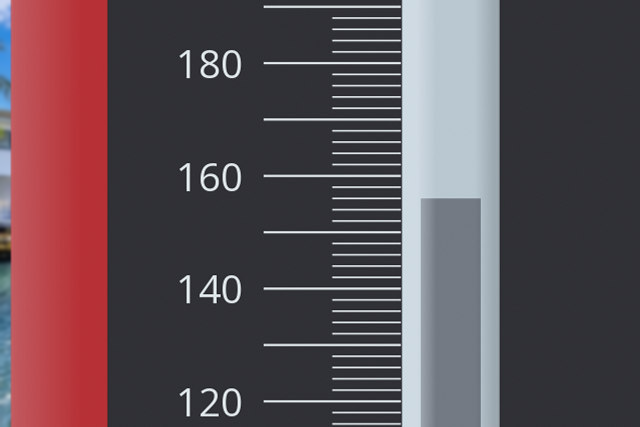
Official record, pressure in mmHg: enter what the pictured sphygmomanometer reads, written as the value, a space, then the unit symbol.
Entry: 156 mmHg
